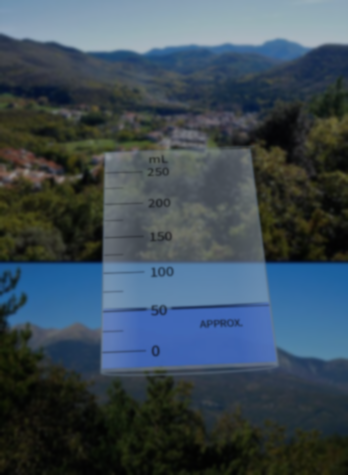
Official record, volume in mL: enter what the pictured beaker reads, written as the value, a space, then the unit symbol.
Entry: 50 mL
